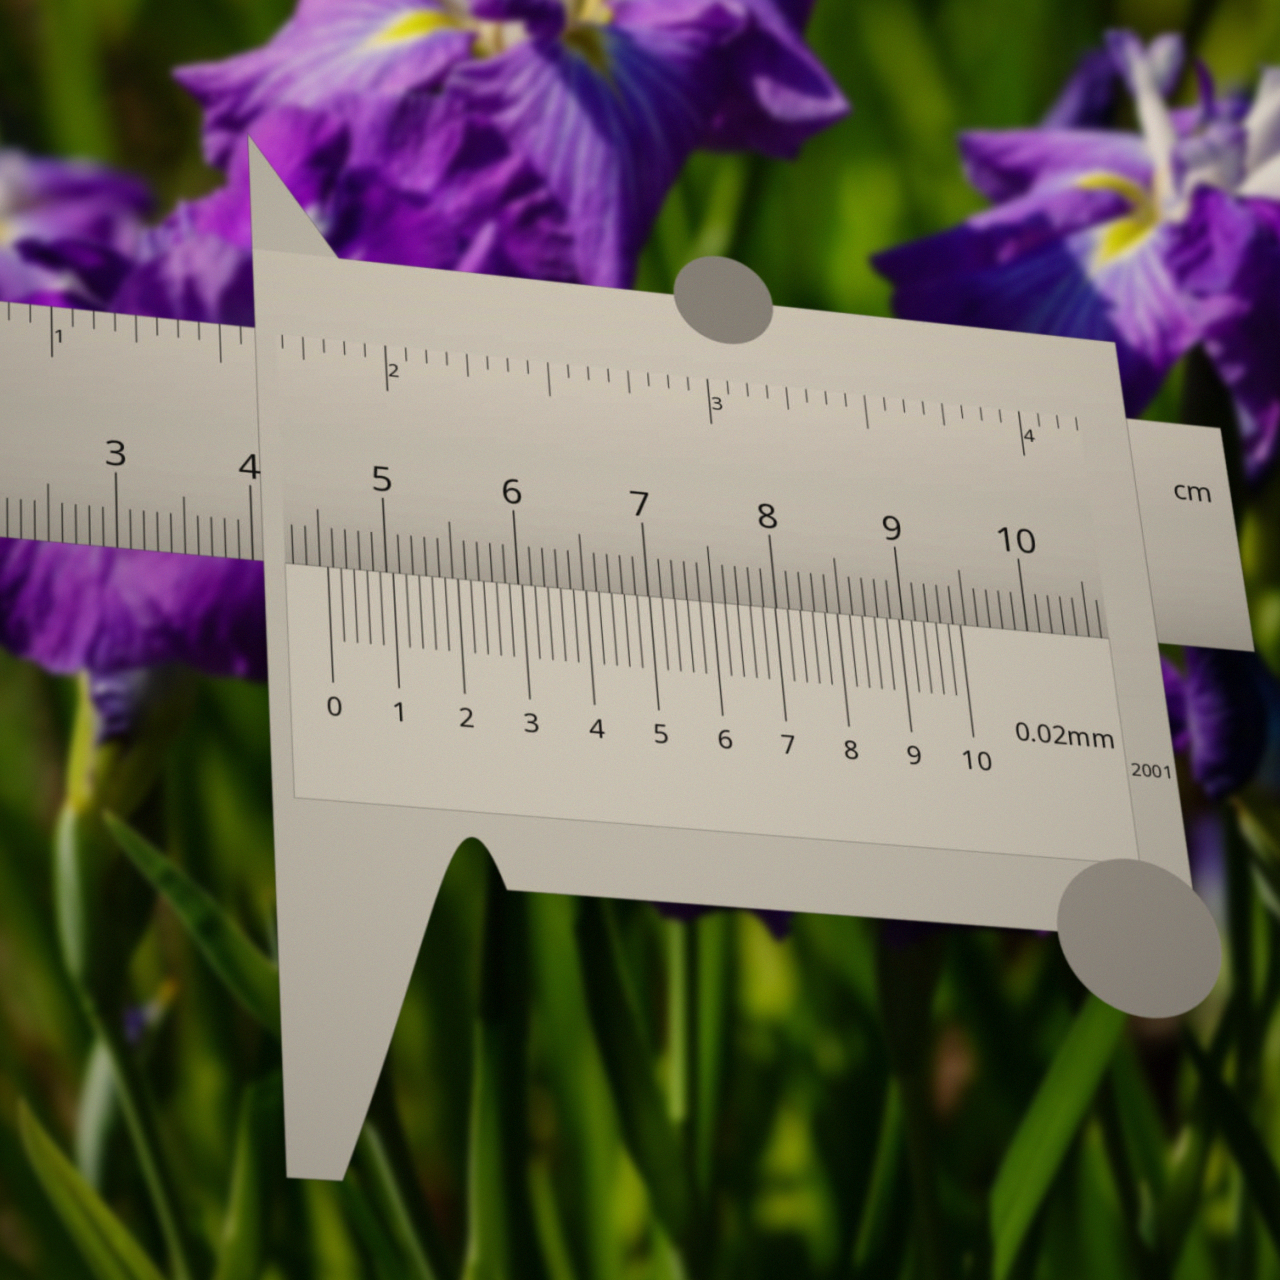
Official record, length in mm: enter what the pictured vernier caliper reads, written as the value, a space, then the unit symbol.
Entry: 45.6 mm
